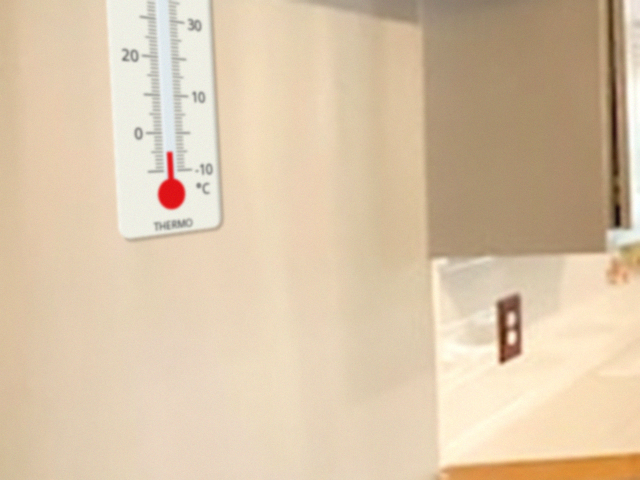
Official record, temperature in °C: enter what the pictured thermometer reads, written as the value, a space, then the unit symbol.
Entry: -5 °C
